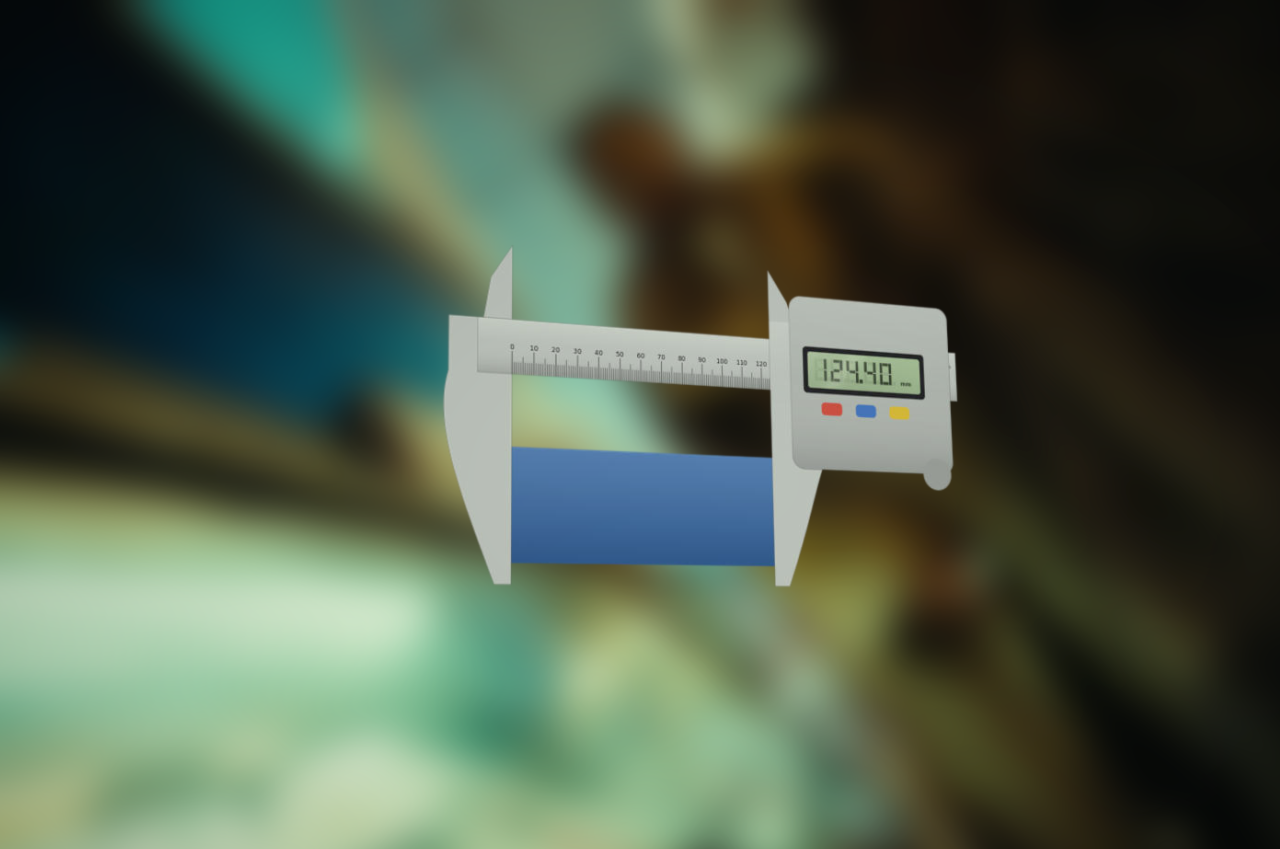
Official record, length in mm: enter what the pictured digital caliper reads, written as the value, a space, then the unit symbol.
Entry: 124.40 mm
